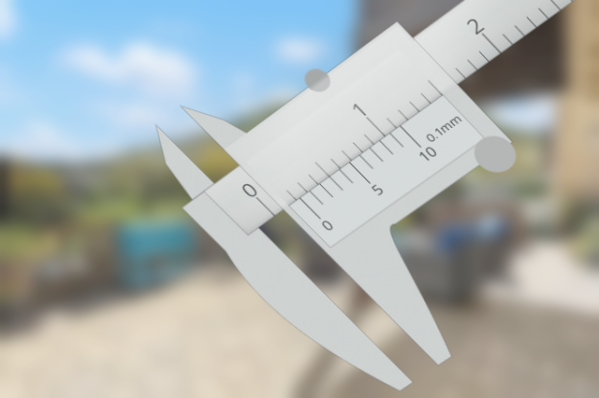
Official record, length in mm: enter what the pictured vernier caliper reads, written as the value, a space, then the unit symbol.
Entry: 2.3 mm
